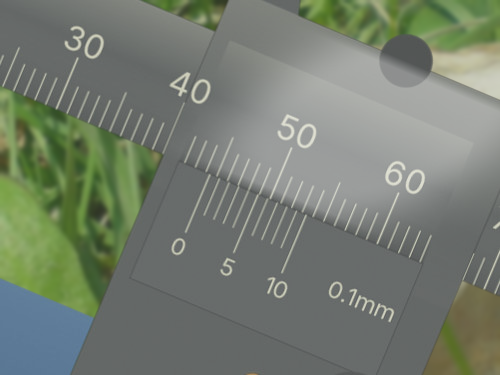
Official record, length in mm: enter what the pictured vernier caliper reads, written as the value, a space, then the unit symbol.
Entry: 44.4 mm
